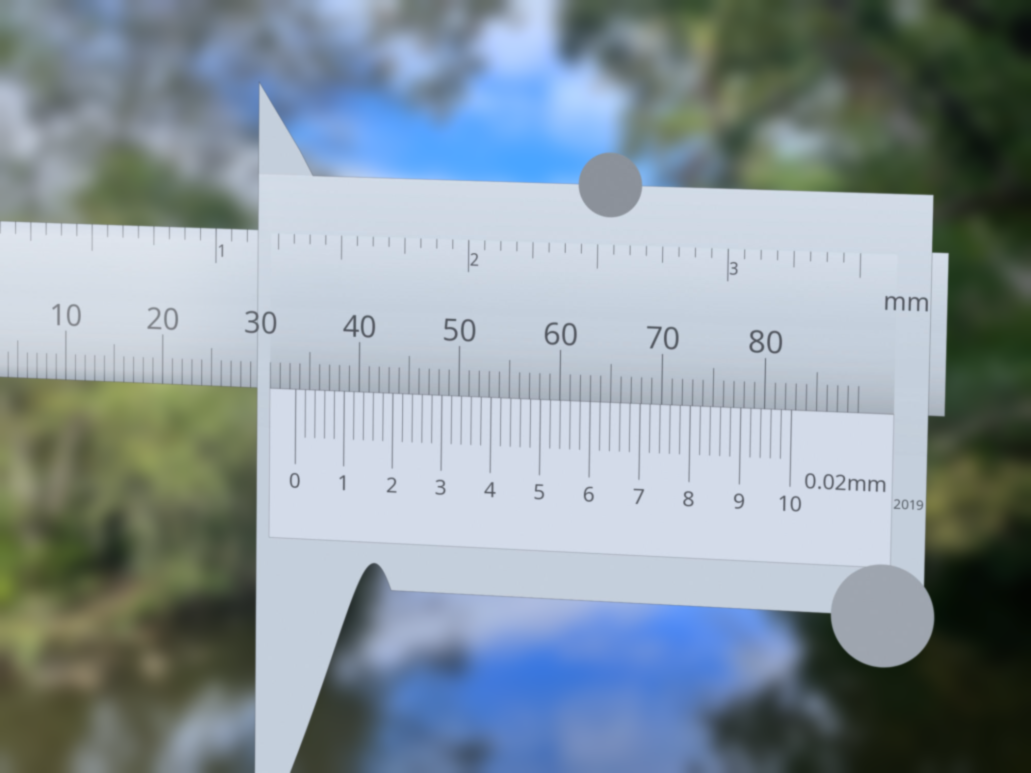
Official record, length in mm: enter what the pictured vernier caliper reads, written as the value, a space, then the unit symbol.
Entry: 33.6 mm
